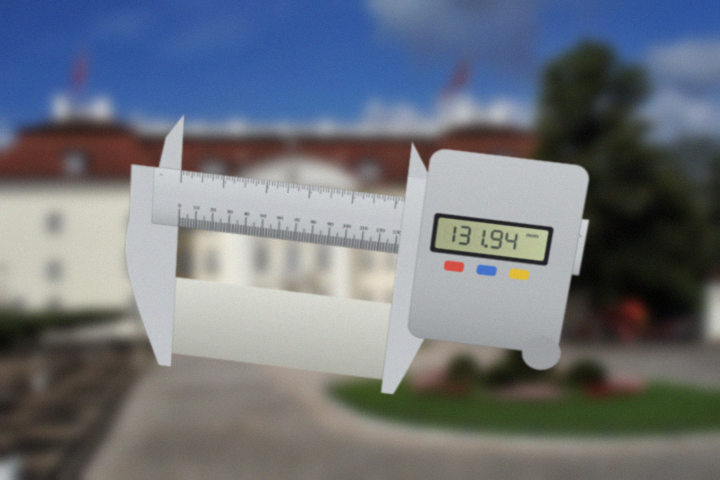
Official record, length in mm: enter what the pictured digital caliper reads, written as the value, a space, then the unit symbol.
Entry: 131.94 mm
